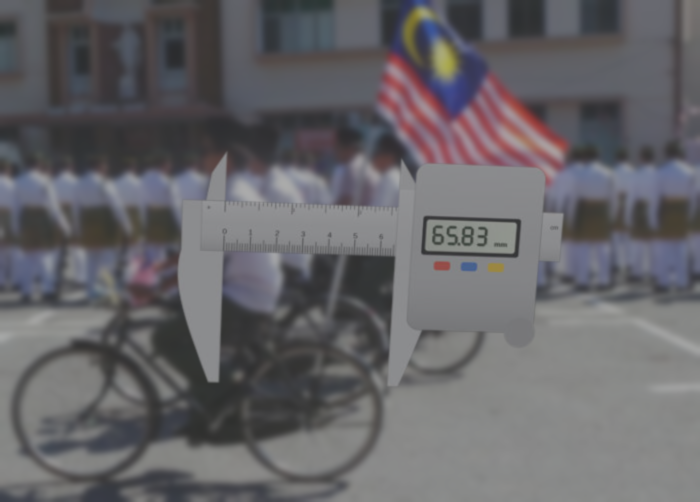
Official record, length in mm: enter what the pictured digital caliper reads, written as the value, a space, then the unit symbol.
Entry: 65.83 mm
